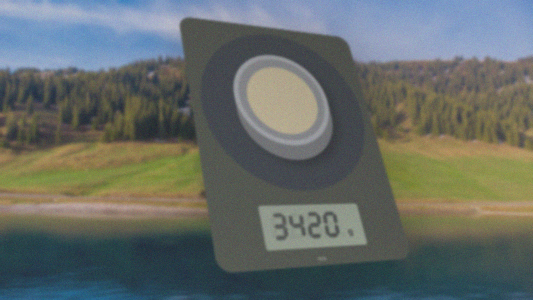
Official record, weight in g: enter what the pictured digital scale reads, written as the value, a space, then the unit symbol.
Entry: 3420 g
